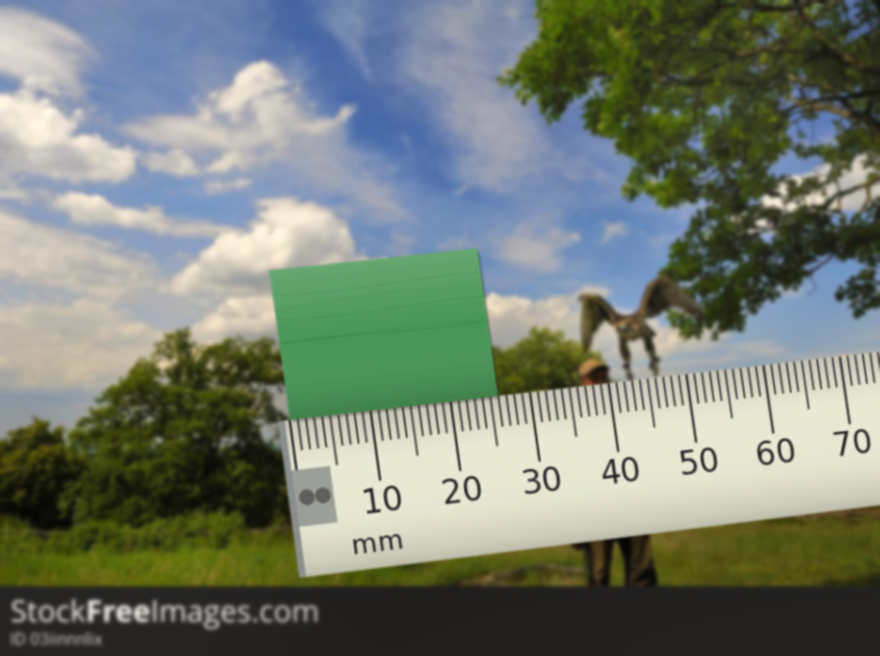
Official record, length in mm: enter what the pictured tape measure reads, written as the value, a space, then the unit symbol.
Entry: 26 mm
